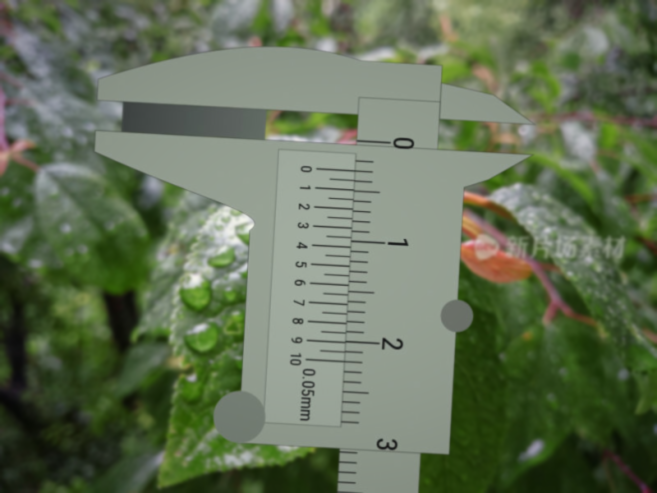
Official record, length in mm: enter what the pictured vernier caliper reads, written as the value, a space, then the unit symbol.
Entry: 3.0 mm
